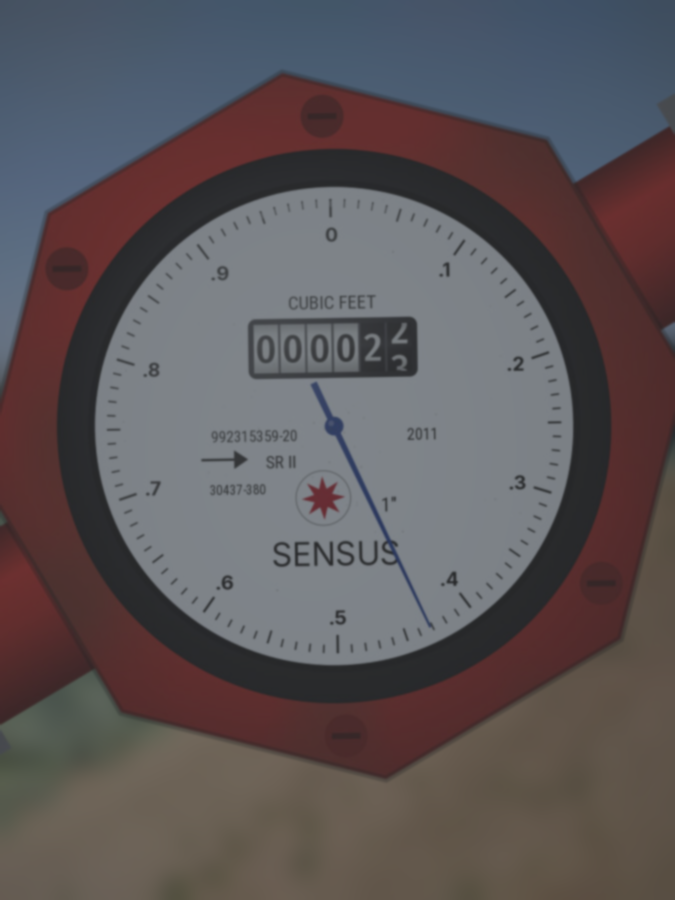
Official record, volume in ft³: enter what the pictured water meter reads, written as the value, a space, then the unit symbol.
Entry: 22.43 ft³
